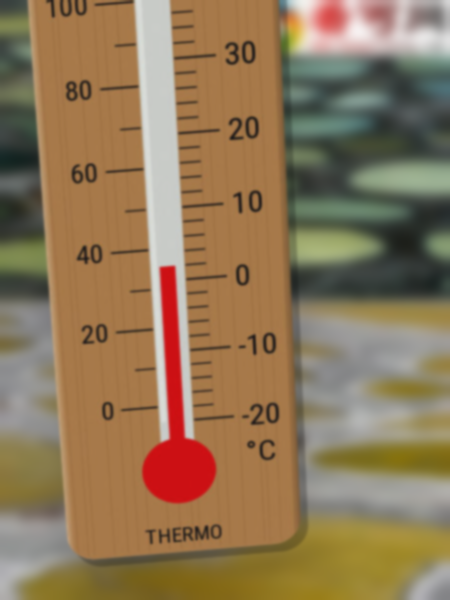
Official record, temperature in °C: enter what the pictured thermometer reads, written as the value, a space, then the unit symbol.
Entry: 2 °C
